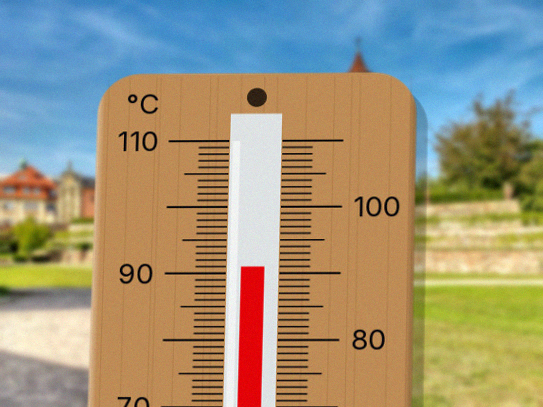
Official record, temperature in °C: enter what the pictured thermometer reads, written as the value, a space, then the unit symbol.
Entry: 91 °C
